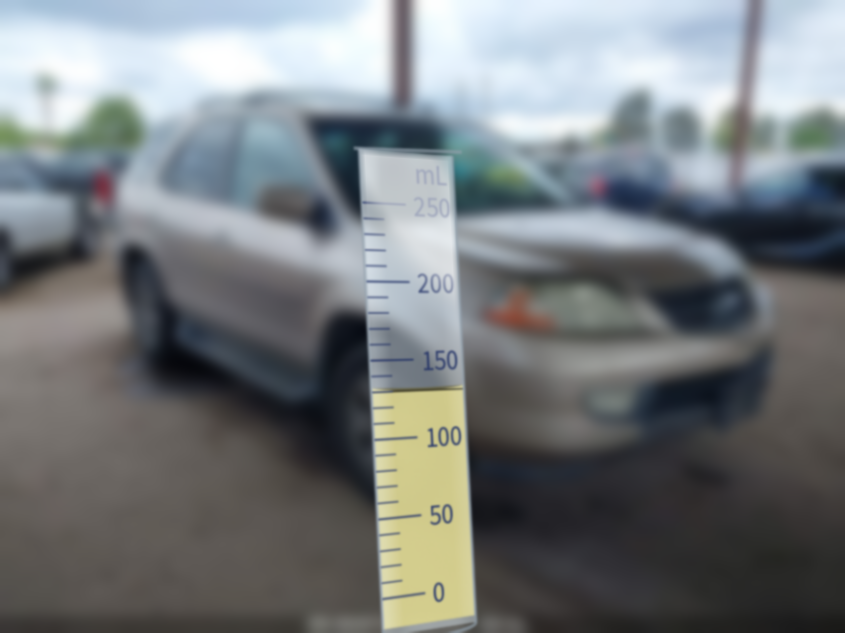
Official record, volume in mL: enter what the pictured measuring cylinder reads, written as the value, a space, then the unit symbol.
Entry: 130 mL
